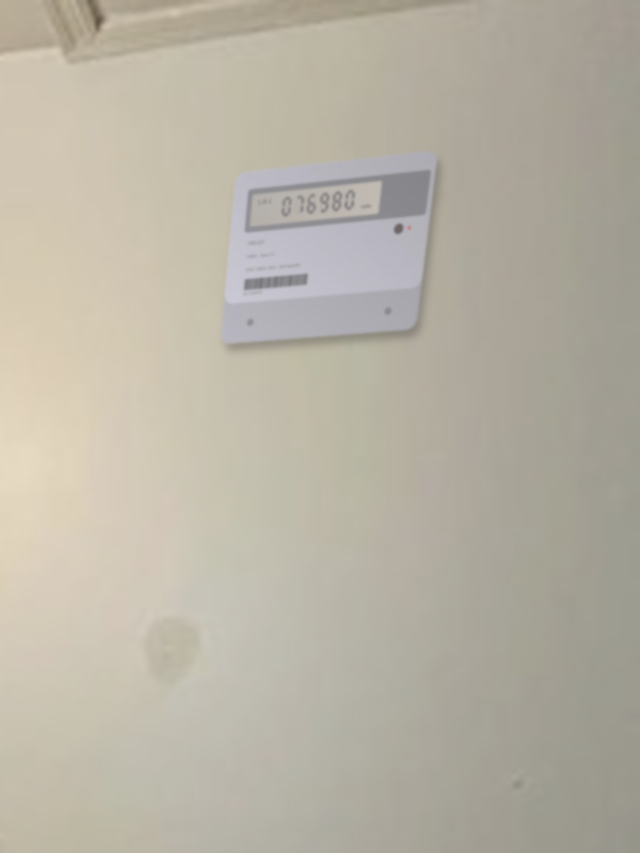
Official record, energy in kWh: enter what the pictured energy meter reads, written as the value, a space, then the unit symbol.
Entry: 76980 kWh
